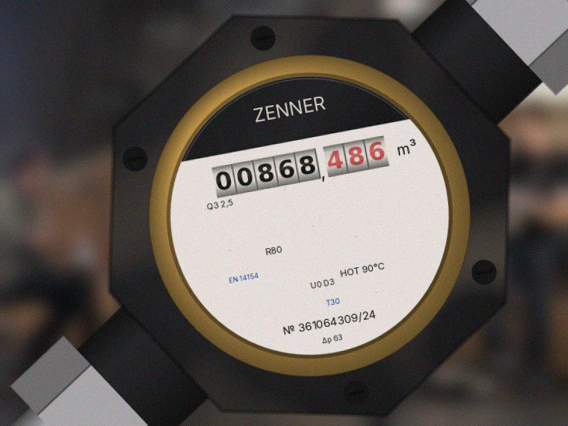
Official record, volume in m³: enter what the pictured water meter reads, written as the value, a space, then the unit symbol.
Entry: 868.486 m³
